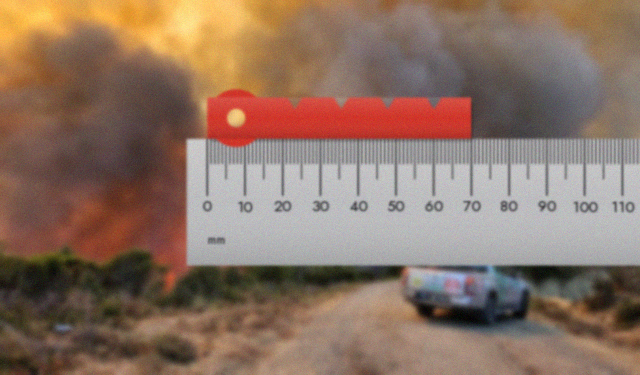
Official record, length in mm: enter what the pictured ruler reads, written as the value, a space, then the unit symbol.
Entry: 70 mm
